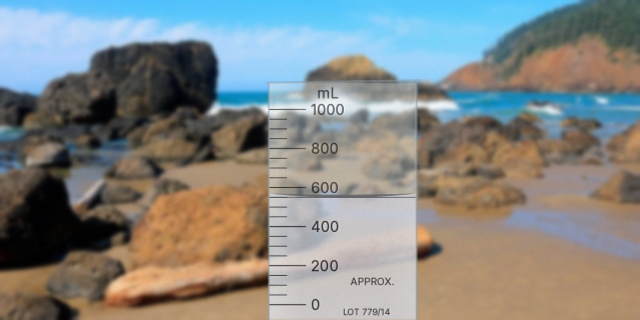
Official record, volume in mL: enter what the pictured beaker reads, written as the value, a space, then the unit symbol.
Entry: 550 mL
